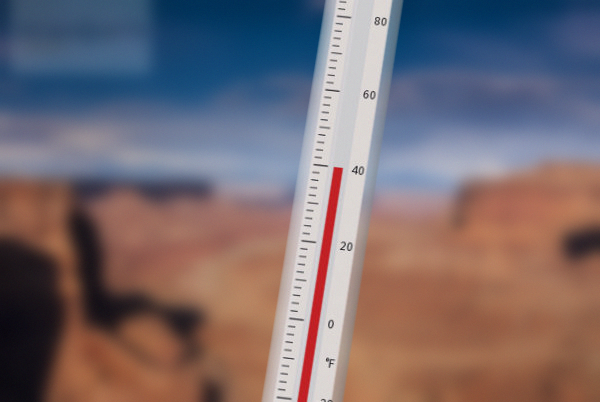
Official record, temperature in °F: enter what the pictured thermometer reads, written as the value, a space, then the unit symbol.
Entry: 40 °F
